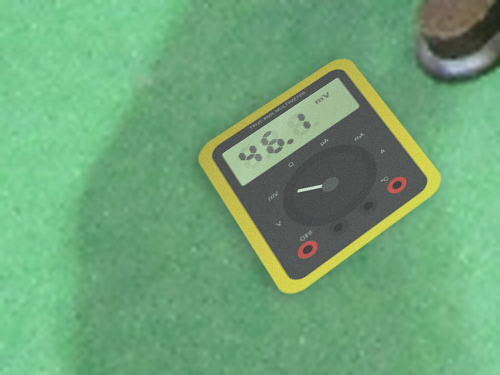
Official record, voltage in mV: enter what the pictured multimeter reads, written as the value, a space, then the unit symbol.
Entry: 46.1 mV
